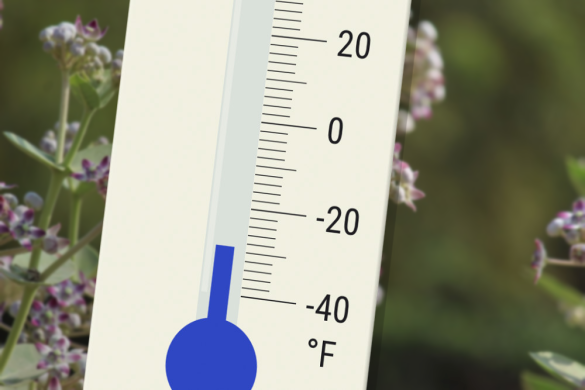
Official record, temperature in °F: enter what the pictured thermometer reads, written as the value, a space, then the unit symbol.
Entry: -29 °F
